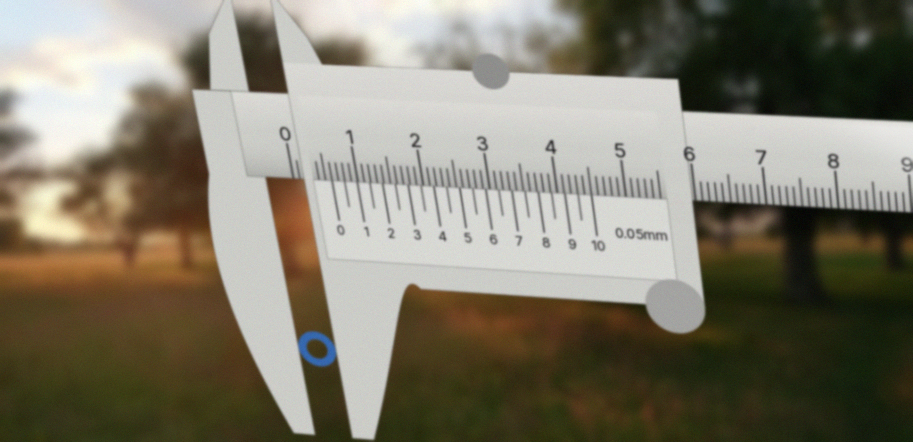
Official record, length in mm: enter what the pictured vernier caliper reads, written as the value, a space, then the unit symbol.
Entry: 6.0 mm
